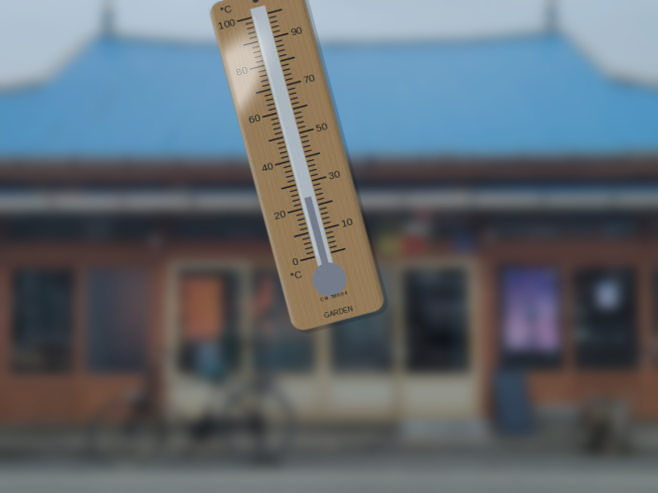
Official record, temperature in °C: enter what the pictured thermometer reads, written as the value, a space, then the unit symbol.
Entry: 24 °C
